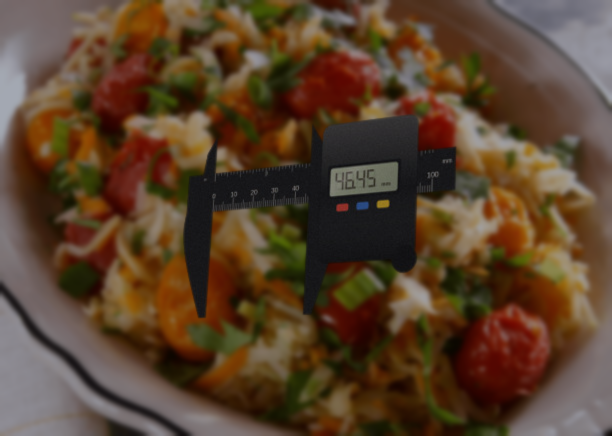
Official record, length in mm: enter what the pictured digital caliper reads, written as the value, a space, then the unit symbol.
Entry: 46.45 mm
